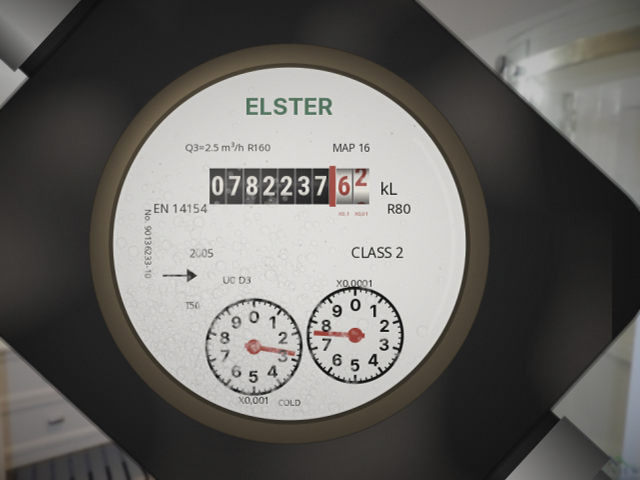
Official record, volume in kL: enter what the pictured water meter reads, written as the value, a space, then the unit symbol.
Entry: 782237.6227 kL
